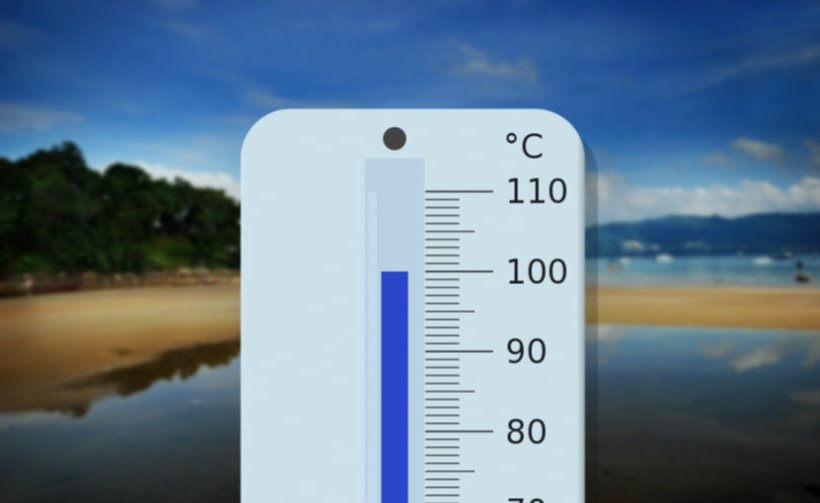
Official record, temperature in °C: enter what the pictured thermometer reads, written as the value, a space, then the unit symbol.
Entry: 100 °C
